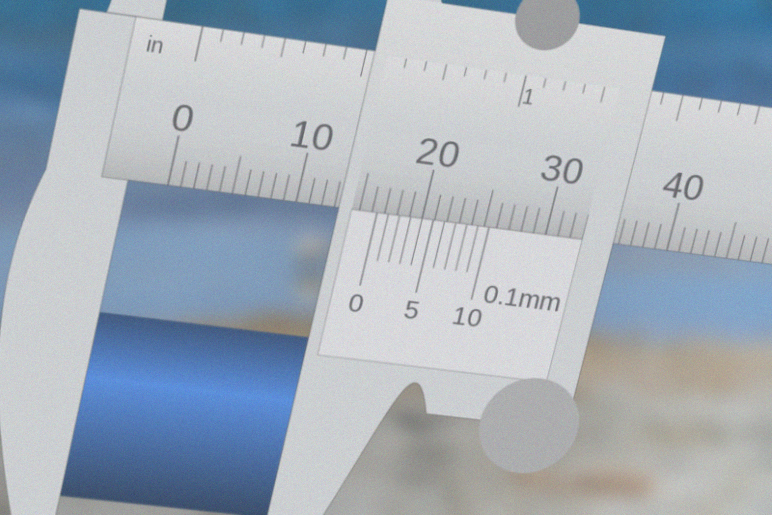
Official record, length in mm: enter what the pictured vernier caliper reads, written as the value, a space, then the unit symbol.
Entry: 16.4 mm
